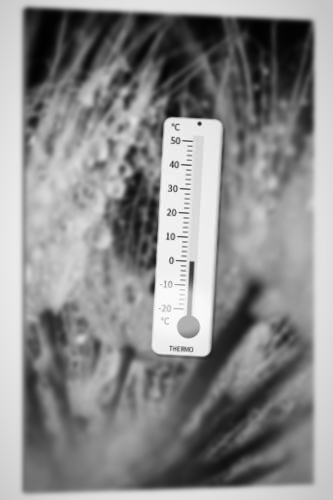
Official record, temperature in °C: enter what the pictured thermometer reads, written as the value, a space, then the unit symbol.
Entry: 0 °C
